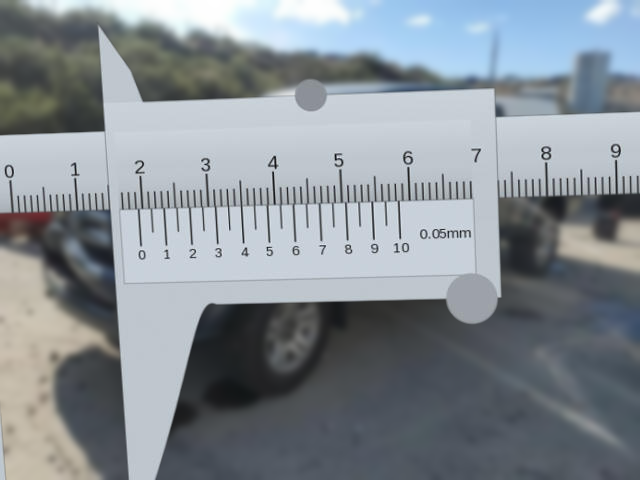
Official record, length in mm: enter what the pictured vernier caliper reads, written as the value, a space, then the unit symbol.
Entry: 19.4 mm
